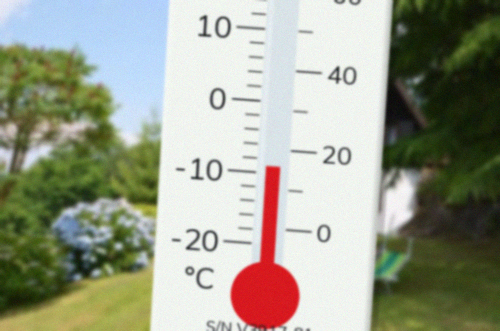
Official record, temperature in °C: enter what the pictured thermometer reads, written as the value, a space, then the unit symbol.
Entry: -9 °C
